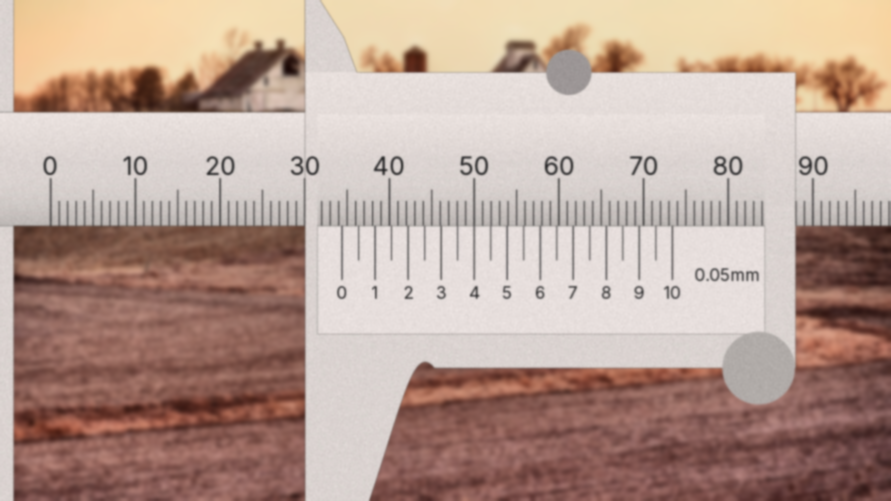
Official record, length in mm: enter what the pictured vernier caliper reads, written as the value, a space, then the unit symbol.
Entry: 34.4 mm
